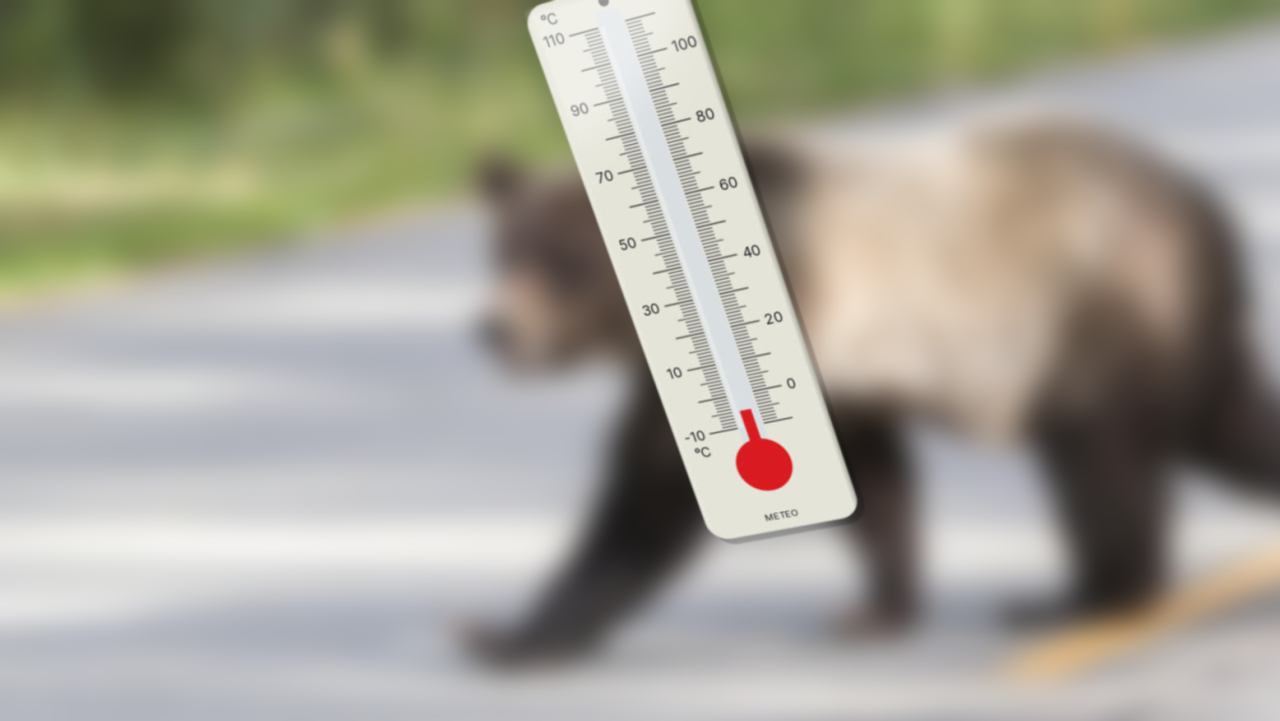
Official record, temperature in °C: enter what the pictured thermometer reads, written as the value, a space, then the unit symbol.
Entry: -5 °C
